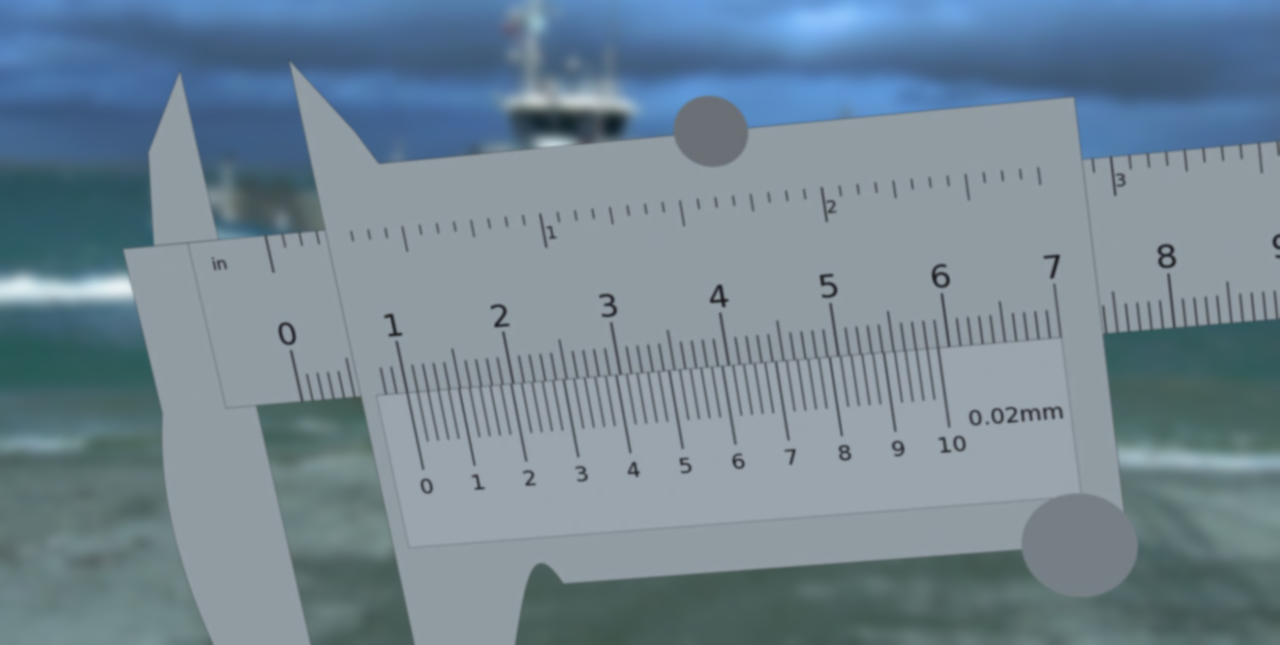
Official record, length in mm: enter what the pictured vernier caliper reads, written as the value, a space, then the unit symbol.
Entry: 10.0 mm
